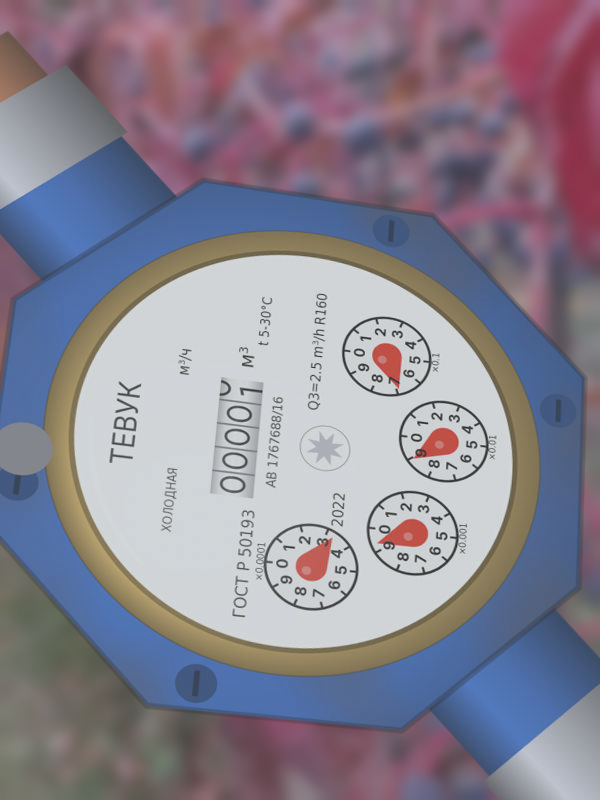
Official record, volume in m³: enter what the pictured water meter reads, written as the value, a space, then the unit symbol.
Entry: 0.6893 m³
